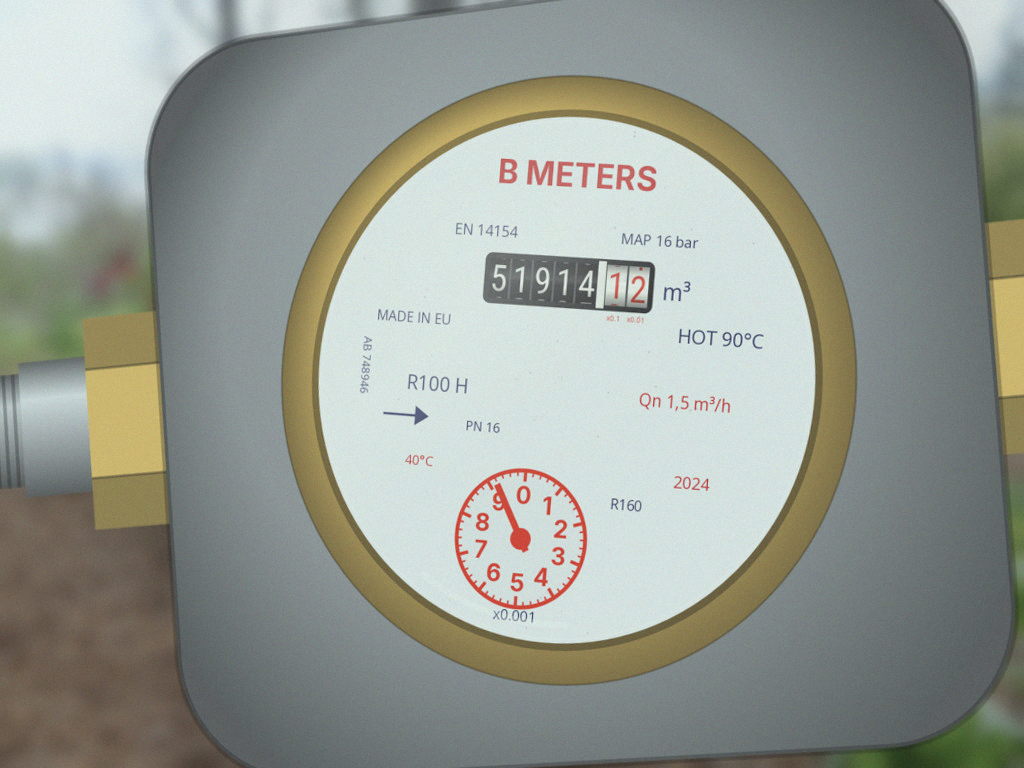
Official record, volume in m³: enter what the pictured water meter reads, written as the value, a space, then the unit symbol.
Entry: 51914.119 m³
